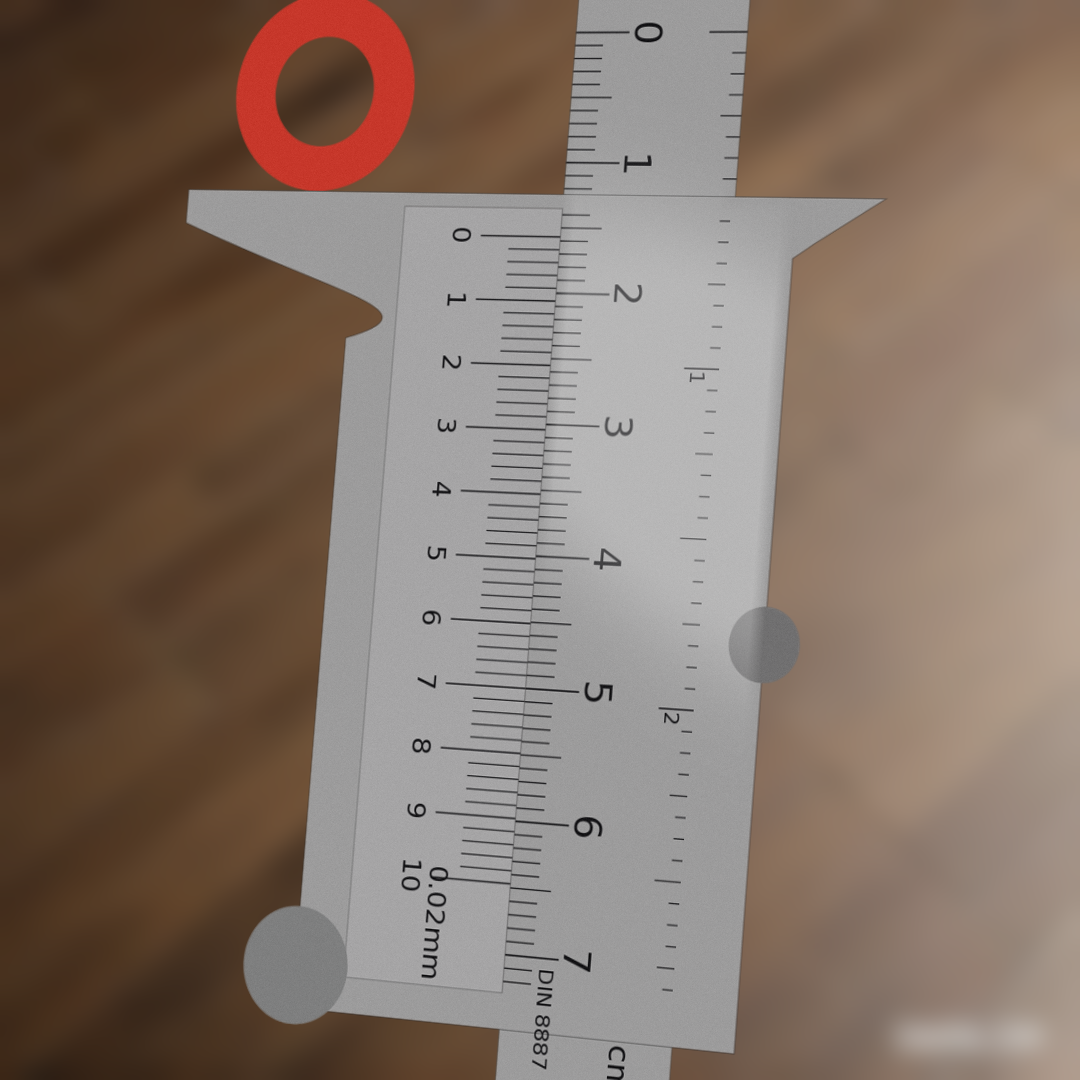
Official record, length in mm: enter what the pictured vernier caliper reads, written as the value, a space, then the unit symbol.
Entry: 15.7 mm
